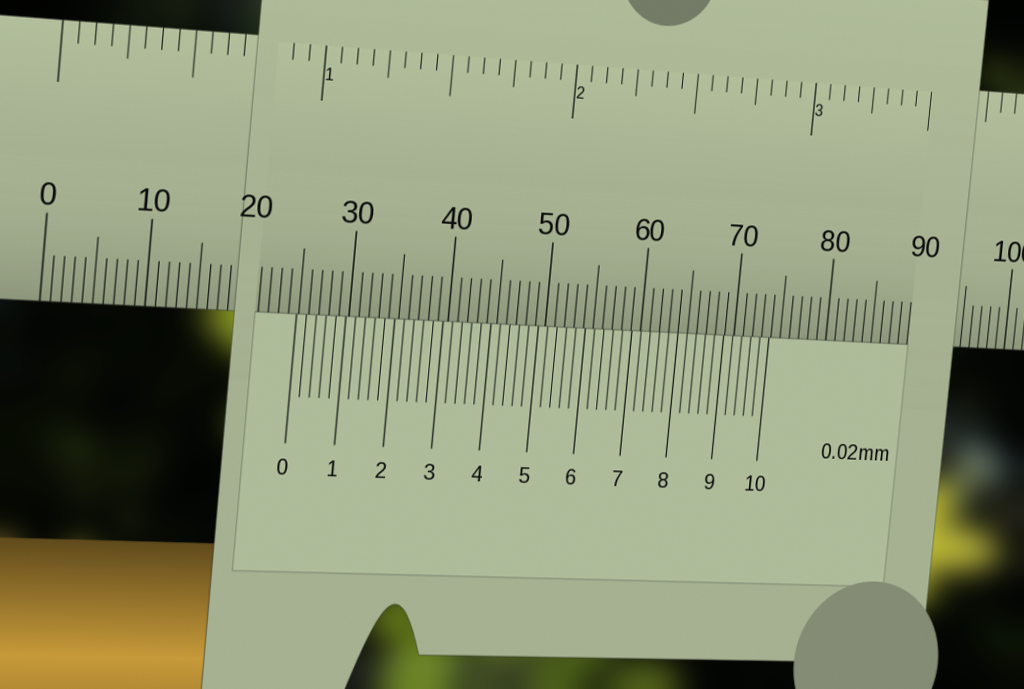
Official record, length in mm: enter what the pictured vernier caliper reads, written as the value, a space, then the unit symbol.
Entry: 24.8 mm
